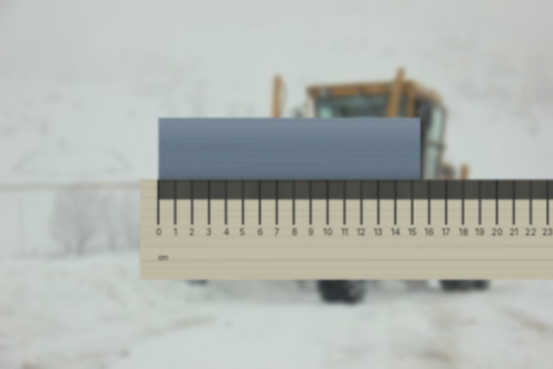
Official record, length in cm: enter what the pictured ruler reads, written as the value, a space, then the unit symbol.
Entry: 15.5 cm
